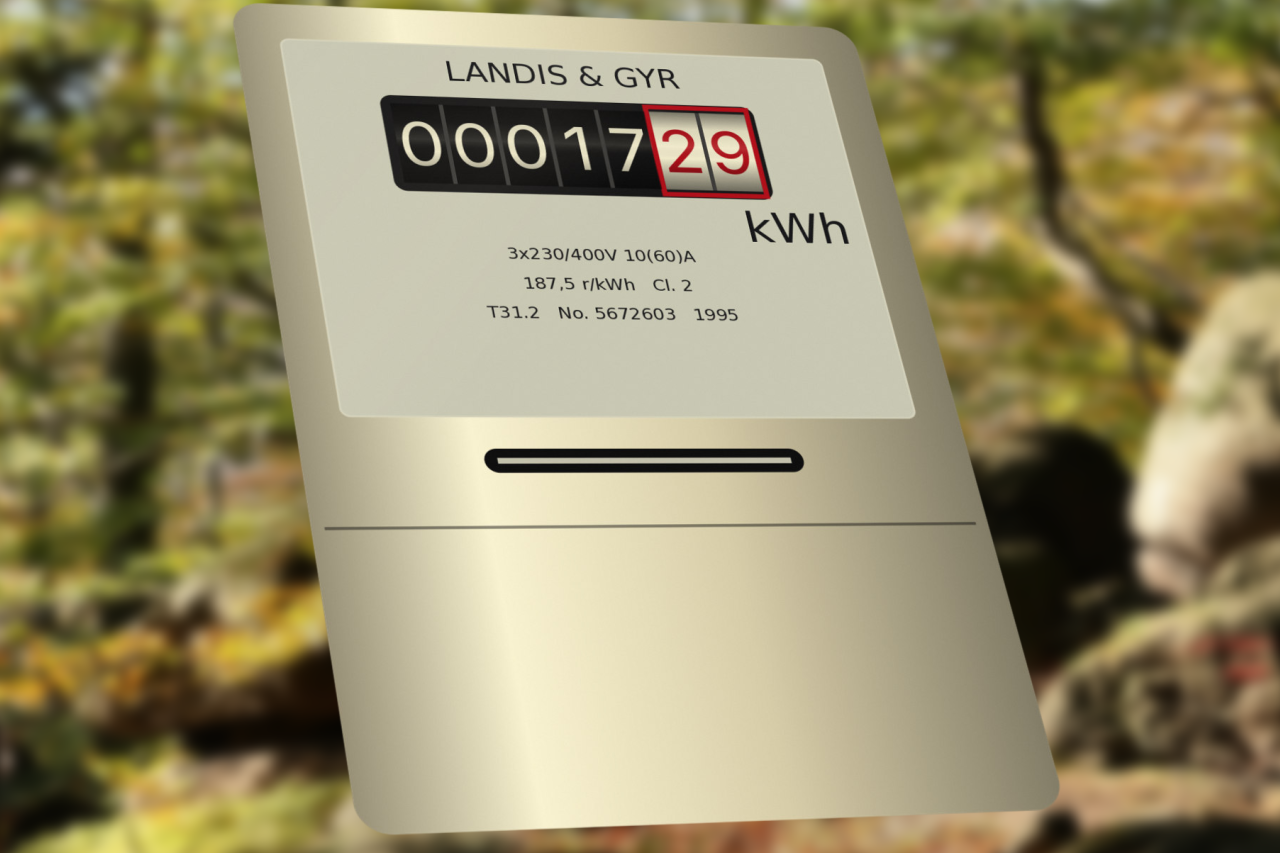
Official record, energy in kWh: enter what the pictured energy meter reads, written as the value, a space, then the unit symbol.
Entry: 17.29 kWh
